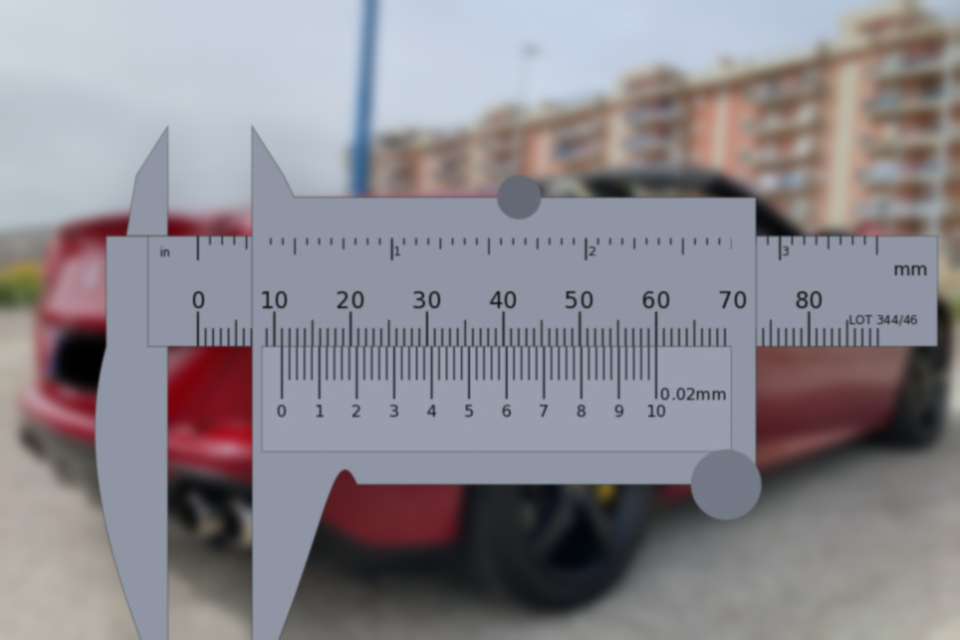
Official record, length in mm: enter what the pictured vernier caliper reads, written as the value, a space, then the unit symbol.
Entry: 11.0 mm
